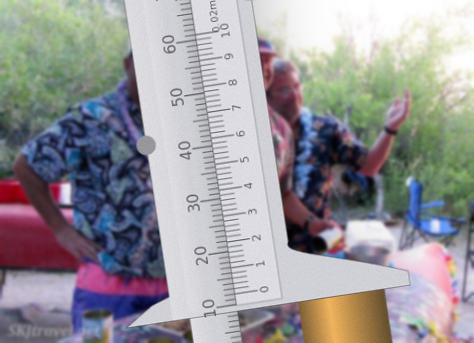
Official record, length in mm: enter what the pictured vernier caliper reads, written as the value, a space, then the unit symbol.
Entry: 12.0 mm
